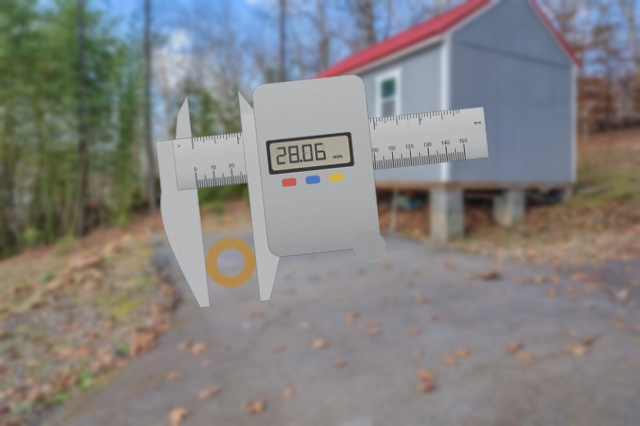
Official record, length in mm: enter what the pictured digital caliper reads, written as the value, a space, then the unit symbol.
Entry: 28.06 mm
